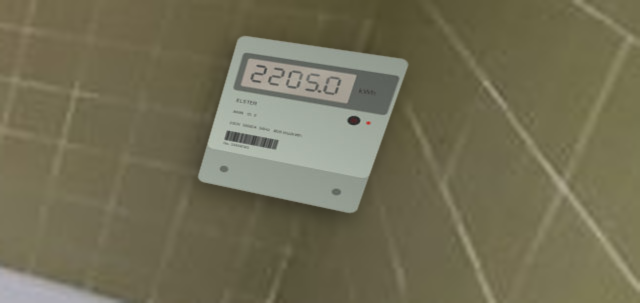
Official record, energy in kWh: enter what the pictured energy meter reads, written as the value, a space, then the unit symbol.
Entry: 2205.0 kWh
